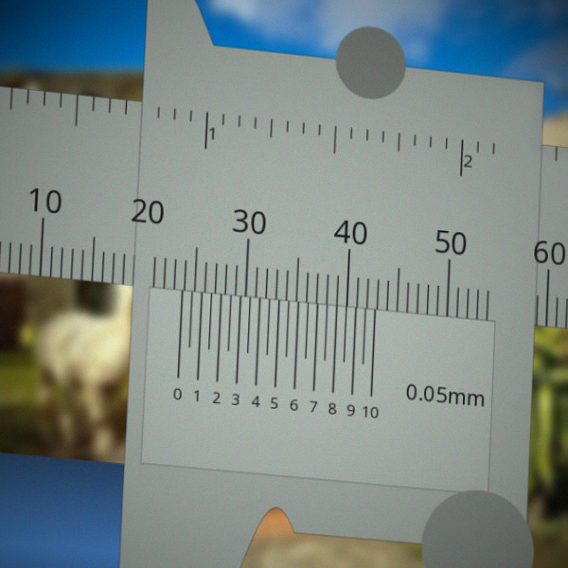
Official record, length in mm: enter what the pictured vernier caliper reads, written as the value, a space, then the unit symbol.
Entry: 23.8 mm
